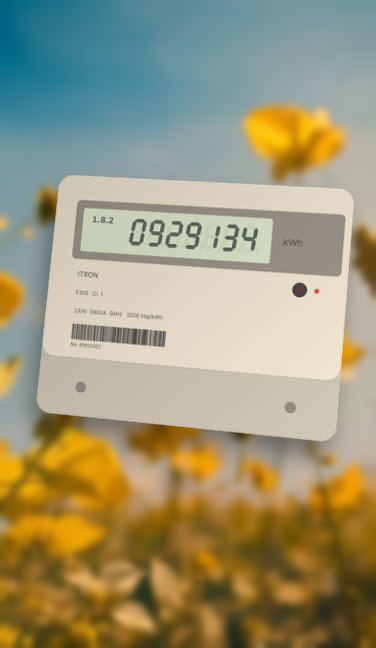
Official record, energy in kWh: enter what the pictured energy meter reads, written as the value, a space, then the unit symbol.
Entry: 929134 kWh
